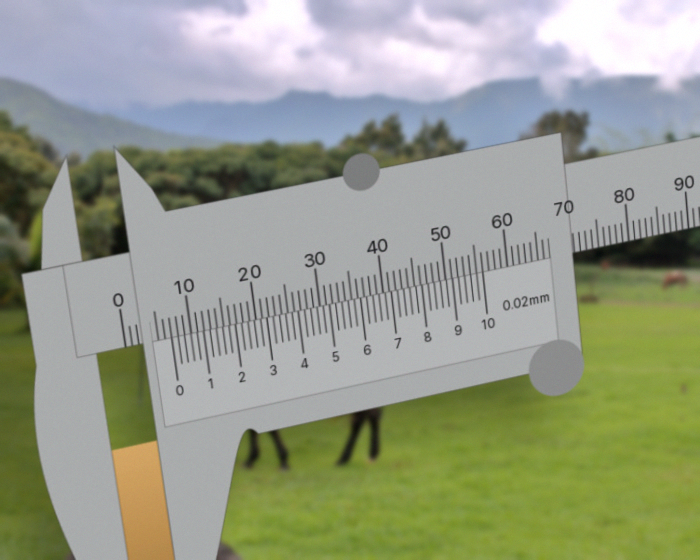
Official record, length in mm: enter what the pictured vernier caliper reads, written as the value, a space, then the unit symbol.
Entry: 7.0 mm
